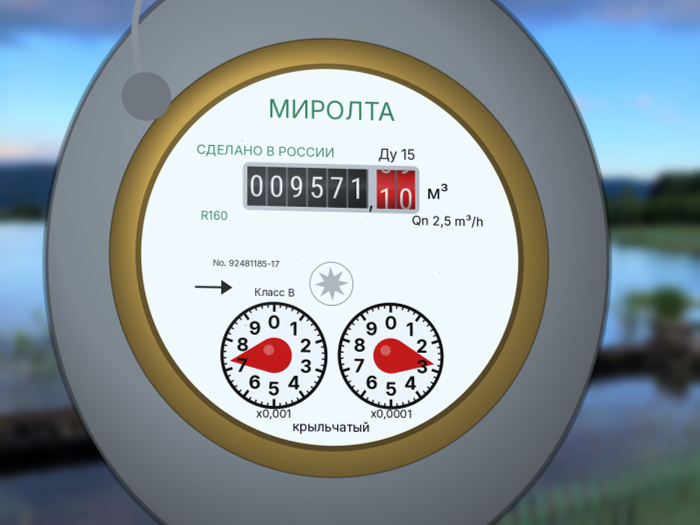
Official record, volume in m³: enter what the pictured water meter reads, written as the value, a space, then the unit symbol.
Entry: 9571.0972 m³
